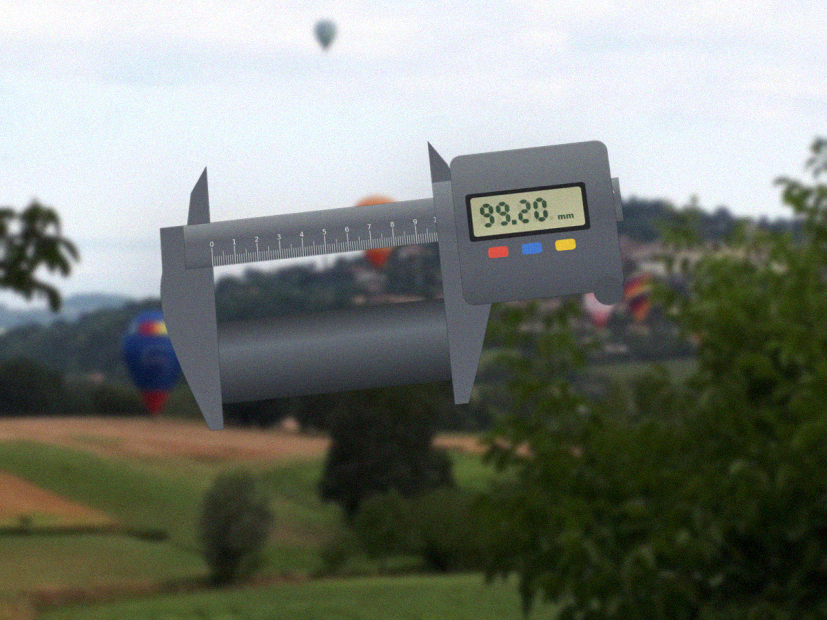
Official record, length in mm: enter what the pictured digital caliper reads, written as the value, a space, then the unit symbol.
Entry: 99.20 mm
